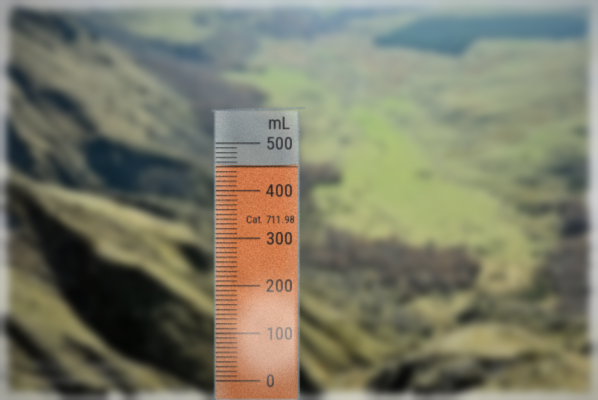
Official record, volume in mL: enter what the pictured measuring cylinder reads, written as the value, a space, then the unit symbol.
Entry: 450 mL
